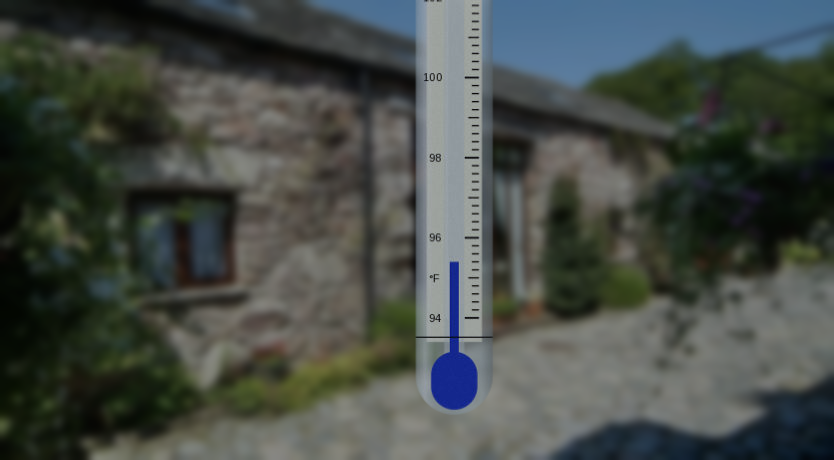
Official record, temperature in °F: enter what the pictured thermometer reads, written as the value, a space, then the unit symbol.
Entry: 95.4 °F
